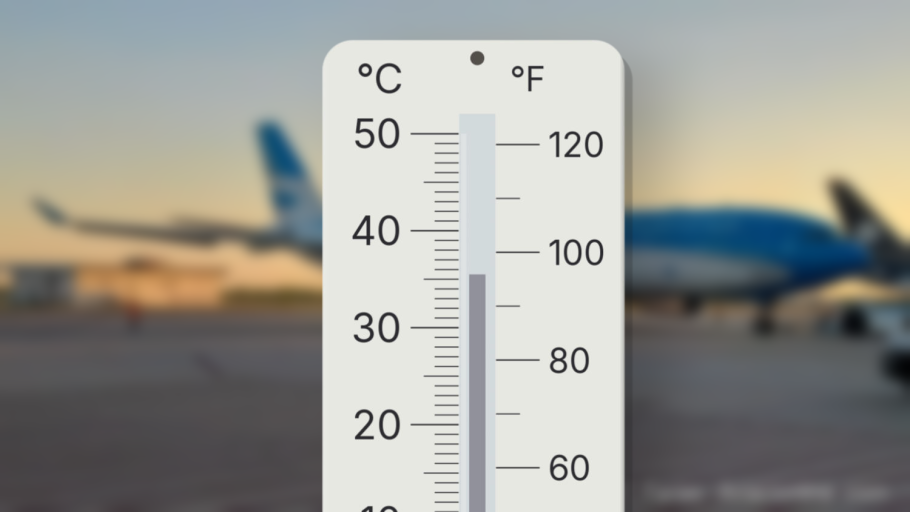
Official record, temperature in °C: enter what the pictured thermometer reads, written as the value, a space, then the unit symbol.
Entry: 35.5 °C
